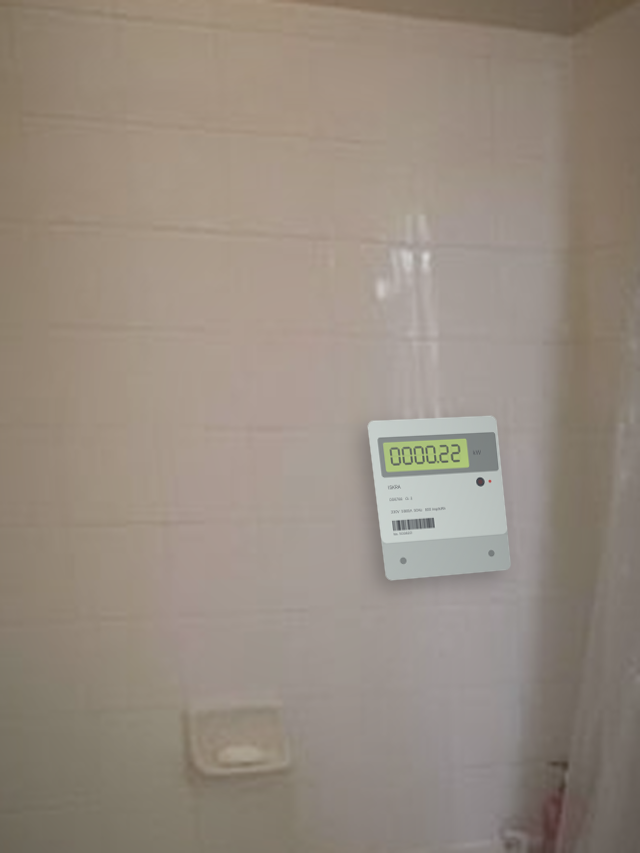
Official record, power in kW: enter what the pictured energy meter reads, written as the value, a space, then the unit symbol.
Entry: 0.22 kW
